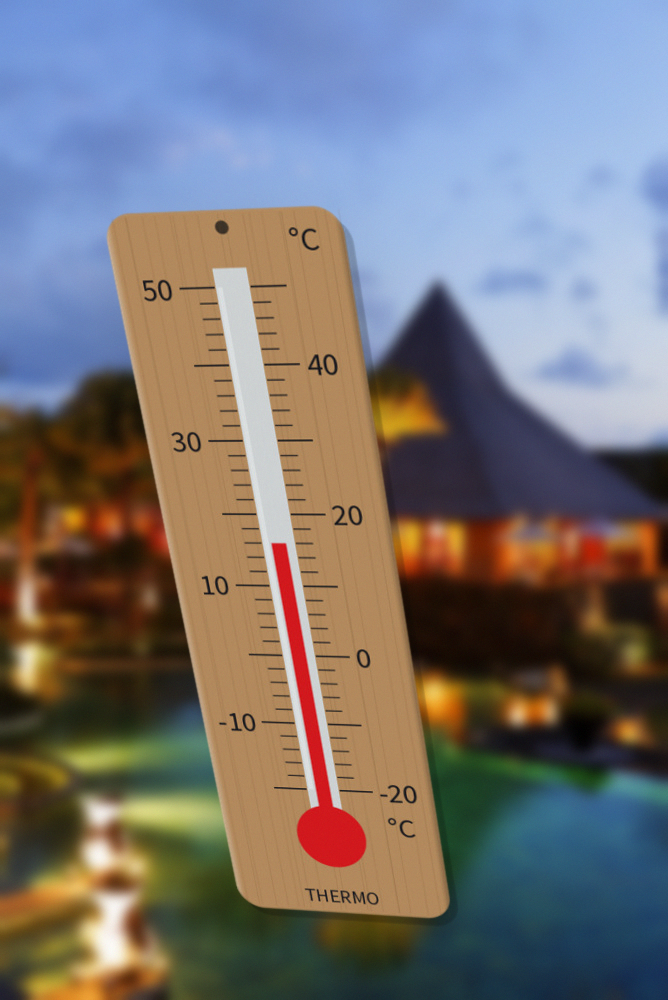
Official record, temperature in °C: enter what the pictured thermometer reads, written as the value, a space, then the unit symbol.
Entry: 16 °C
